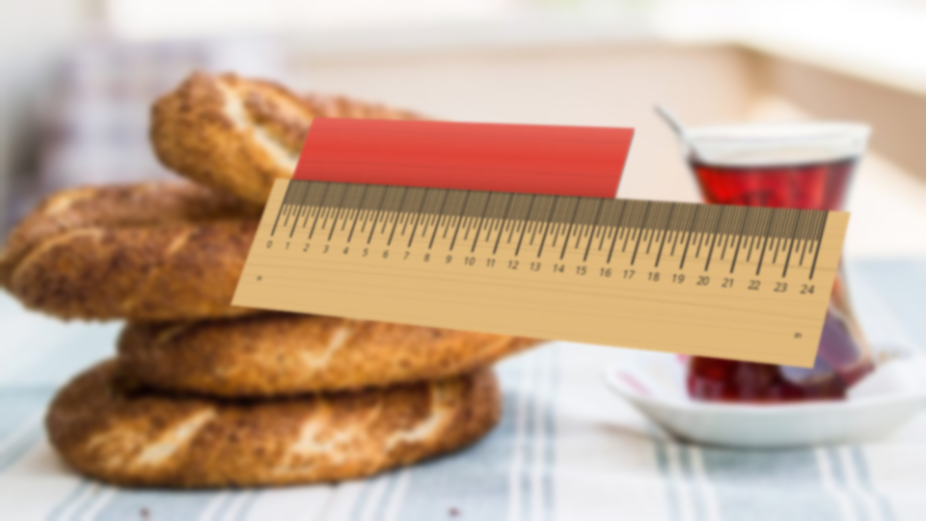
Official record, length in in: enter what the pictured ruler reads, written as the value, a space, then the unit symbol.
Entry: 15.5 in
